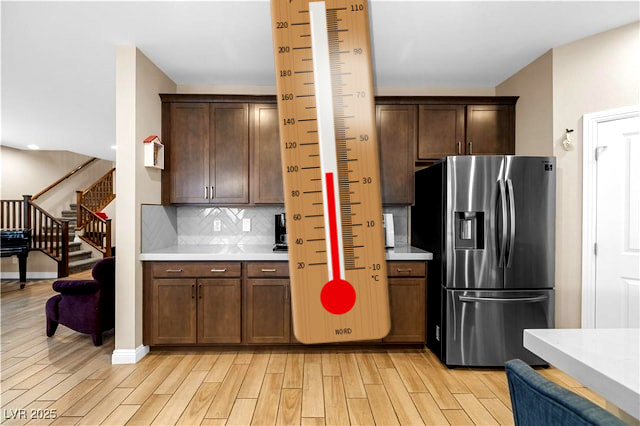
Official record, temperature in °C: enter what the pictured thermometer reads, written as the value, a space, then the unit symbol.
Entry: 35 °C
